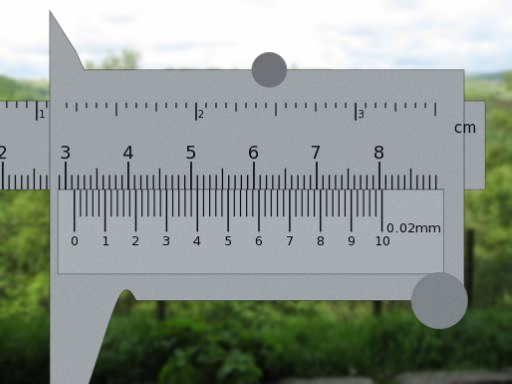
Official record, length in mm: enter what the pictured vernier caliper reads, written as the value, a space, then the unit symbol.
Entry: 31.4 mm
